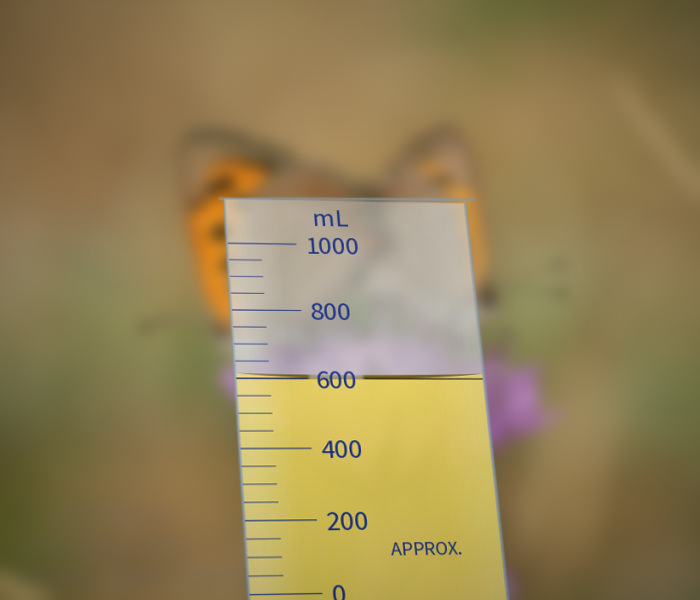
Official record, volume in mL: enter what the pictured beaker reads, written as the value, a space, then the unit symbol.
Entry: 600 mL
